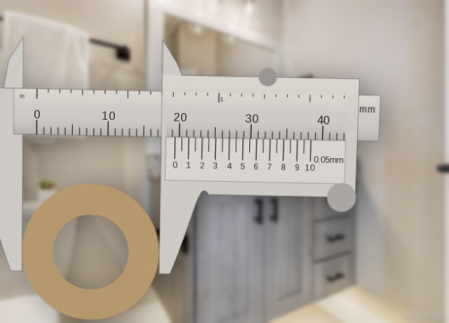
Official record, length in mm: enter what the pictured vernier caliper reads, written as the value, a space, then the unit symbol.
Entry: 19.4 mm
